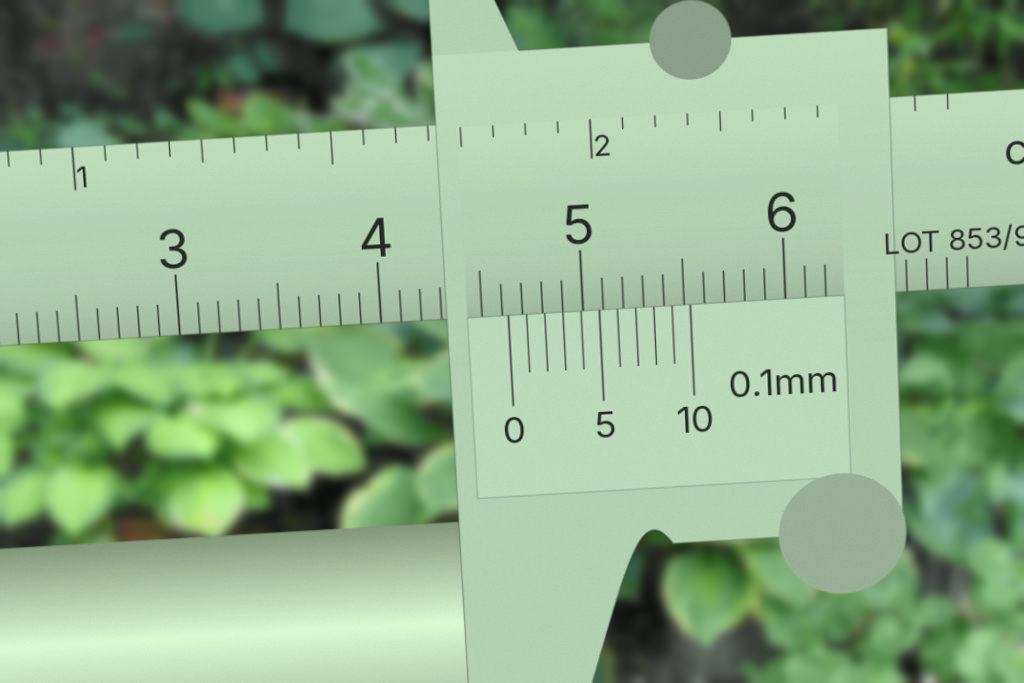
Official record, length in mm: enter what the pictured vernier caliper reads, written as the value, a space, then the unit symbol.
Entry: 46.3 mm
